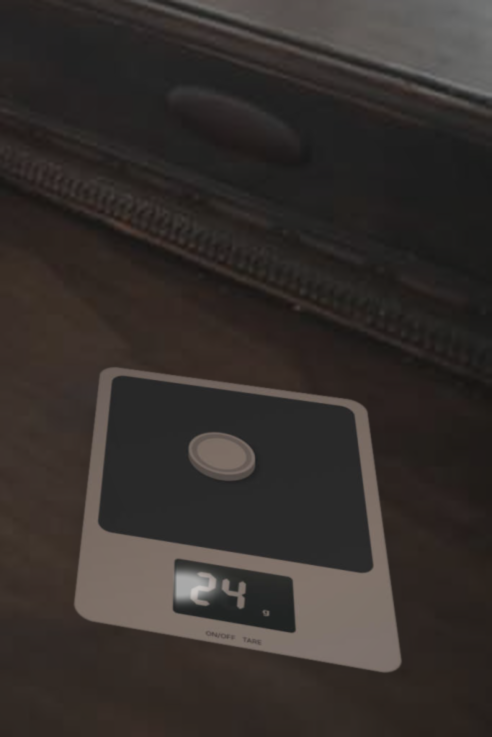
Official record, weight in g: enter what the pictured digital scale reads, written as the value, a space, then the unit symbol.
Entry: 24 g
